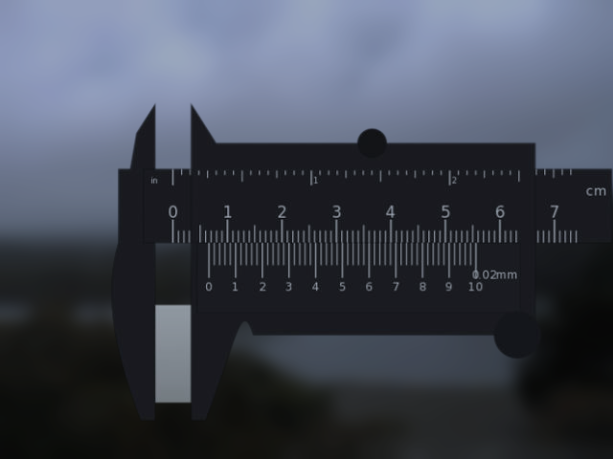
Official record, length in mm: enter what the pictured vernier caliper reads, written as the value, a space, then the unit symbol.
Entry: 6.6 mm
